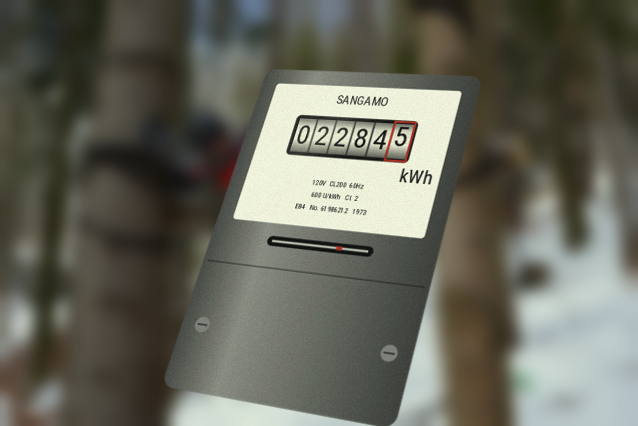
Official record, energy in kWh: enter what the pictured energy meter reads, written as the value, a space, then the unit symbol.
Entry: 2284.5 kWh
